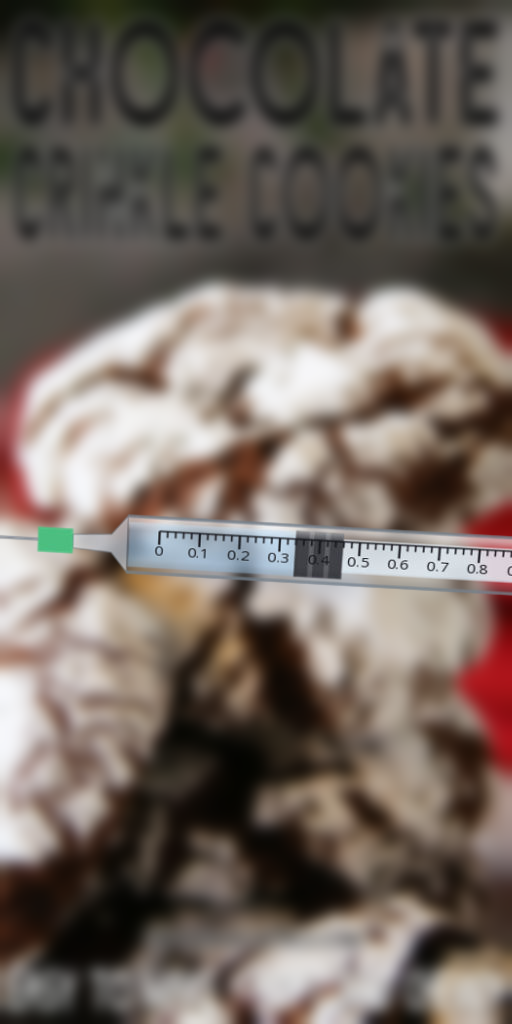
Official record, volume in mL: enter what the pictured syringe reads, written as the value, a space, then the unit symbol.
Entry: 0.34 mL
